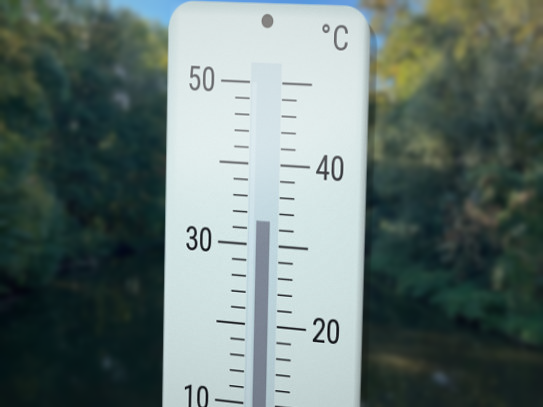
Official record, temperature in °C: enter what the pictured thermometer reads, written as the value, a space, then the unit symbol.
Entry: 33 °C
